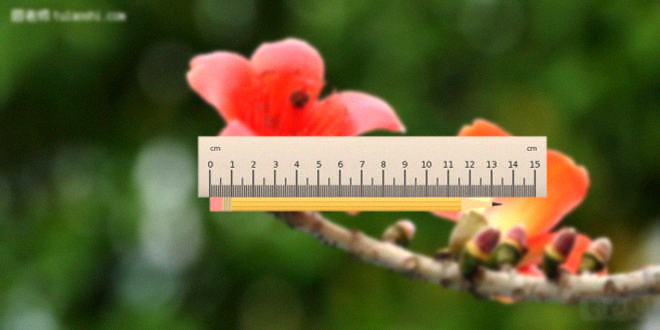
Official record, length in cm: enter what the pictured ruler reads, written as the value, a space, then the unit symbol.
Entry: 13.5 cm
